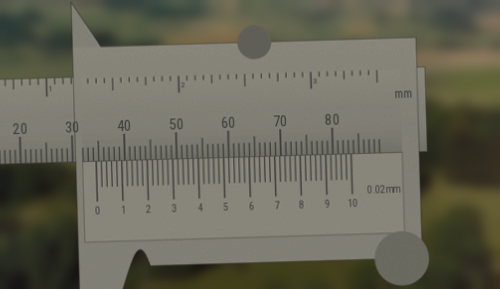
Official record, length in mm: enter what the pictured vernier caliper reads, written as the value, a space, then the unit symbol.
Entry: 34.5 mm
